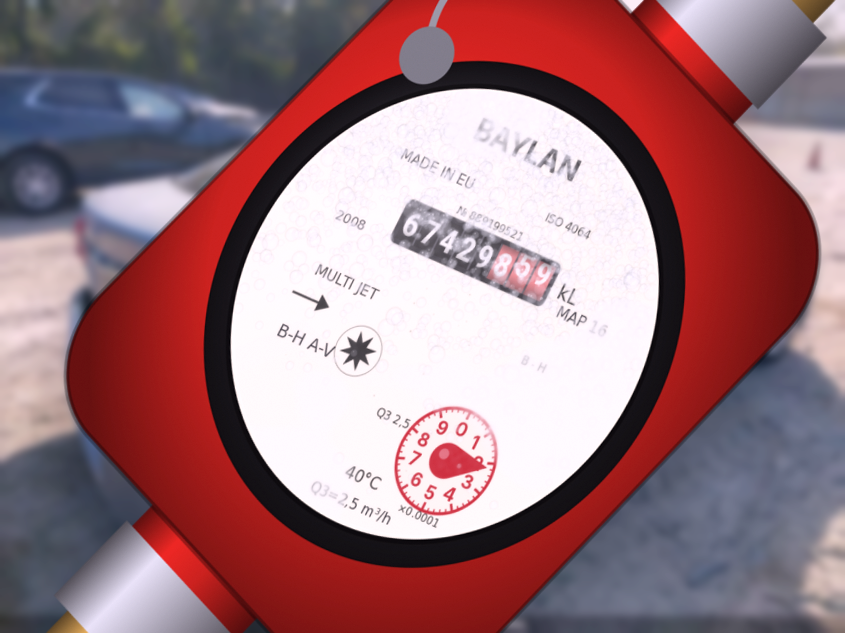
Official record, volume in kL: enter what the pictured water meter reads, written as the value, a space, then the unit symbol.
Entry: 67429.8592 kL
